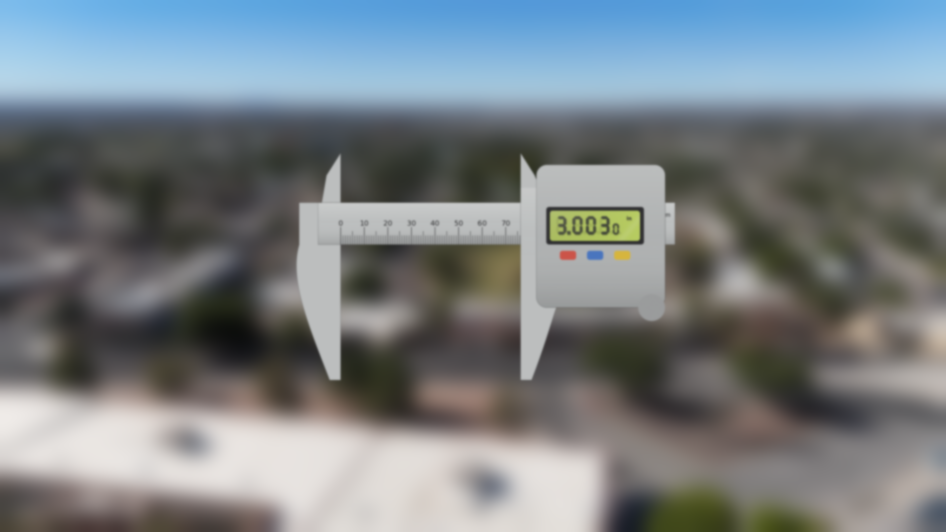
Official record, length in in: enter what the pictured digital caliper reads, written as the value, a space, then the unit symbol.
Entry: 3.0030 in
